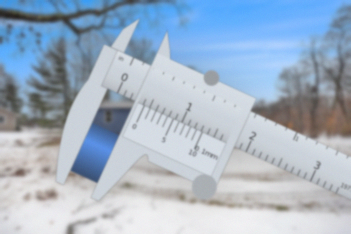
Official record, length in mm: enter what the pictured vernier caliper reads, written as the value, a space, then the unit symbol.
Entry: 4.2 mm
